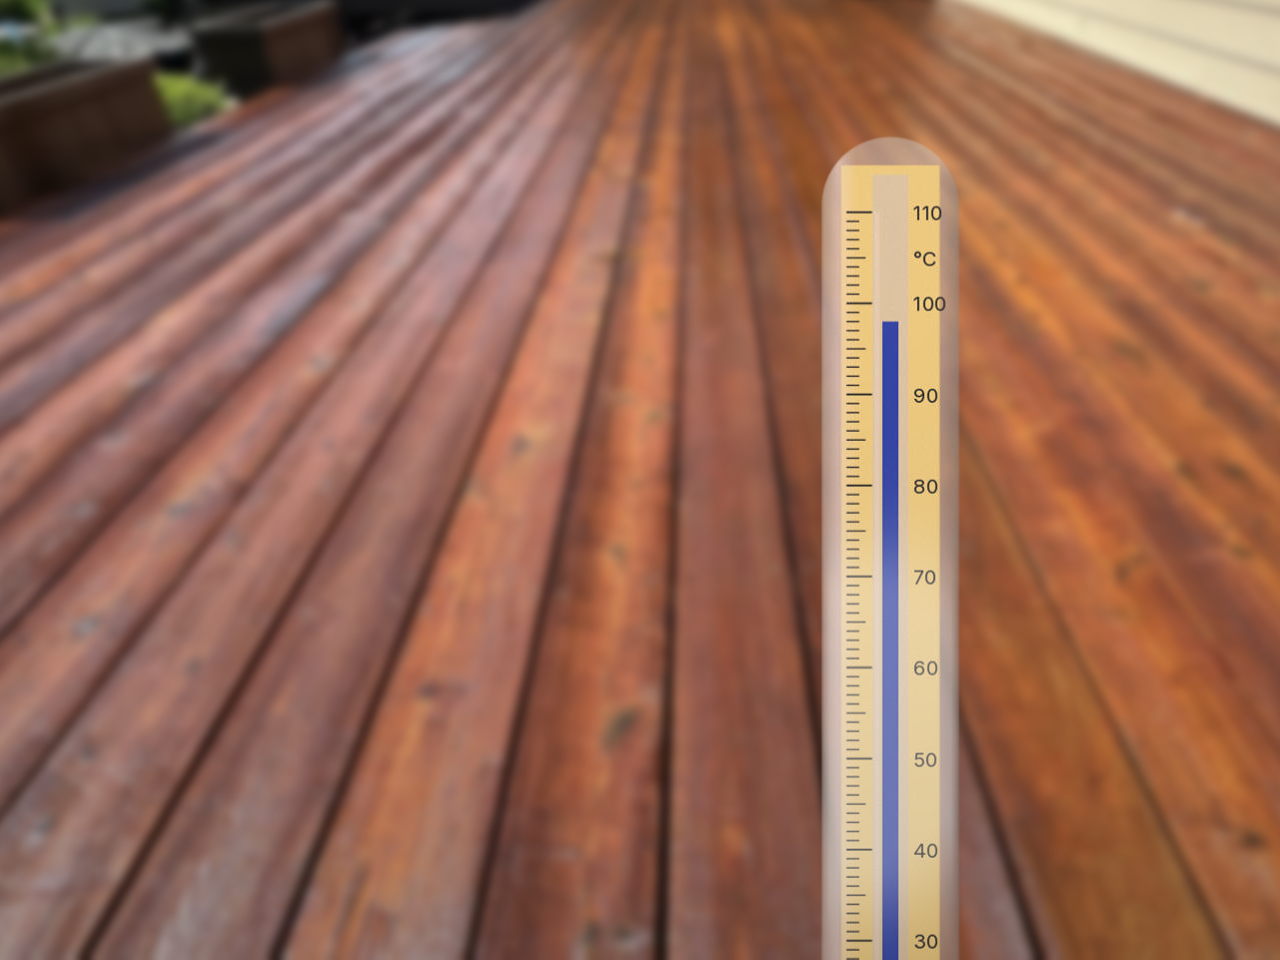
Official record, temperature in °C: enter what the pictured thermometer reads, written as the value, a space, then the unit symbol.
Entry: 98 °C
